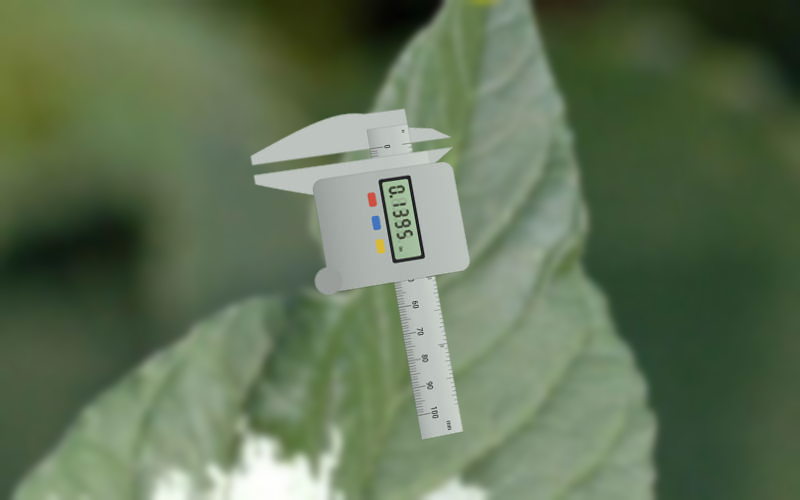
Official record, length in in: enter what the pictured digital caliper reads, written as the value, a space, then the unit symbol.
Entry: 0.1395 in
